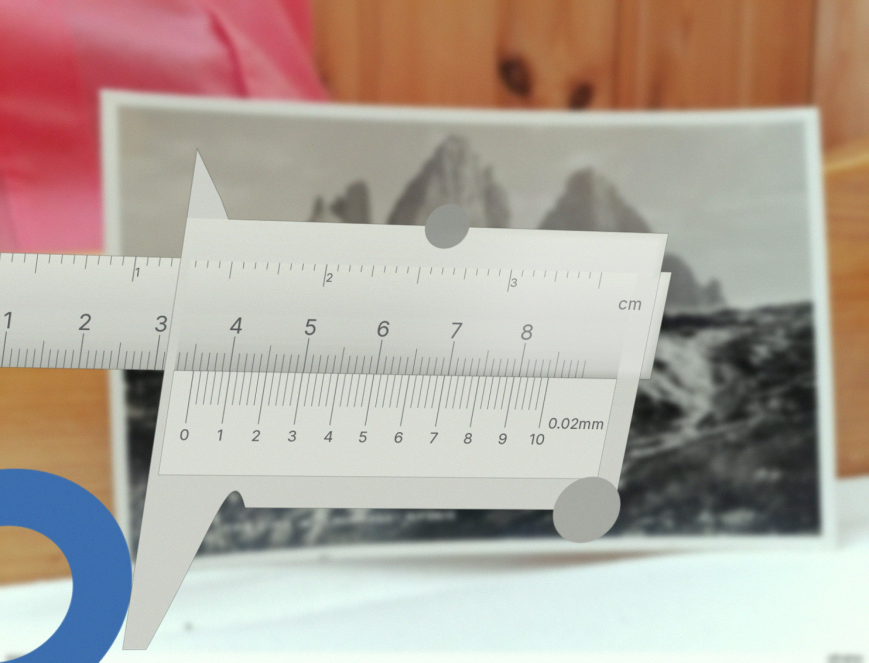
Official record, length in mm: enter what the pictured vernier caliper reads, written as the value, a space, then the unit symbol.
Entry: 35.2 mm
